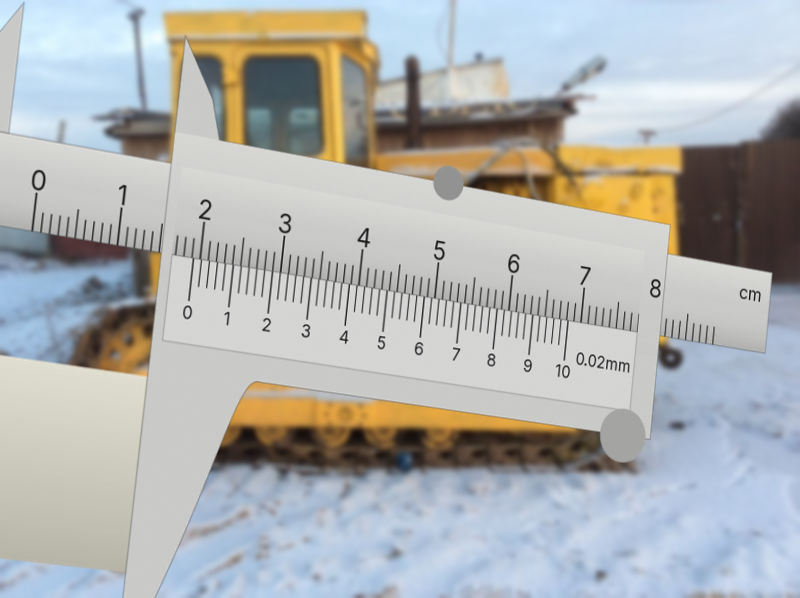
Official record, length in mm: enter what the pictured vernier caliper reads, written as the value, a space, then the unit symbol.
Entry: 19.2 mm
